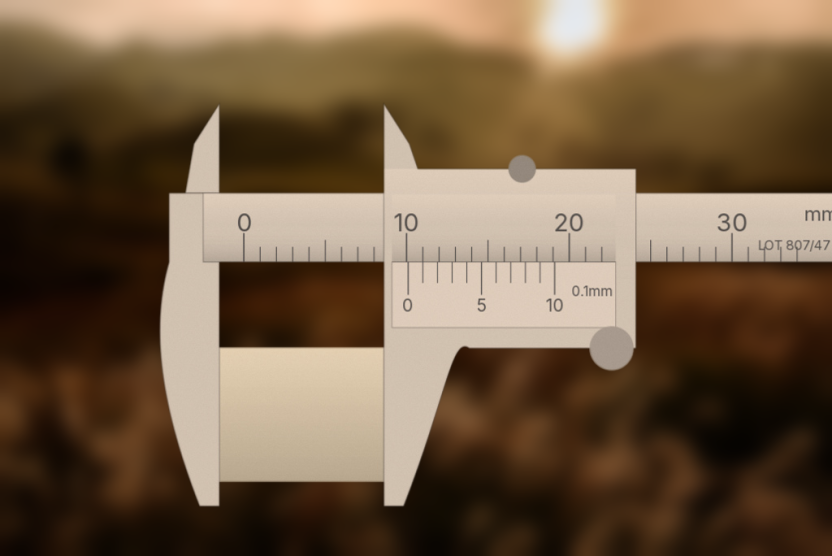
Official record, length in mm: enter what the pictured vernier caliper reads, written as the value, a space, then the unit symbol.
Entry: 10.1 mm
